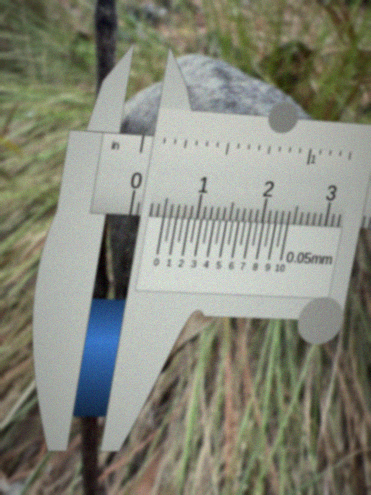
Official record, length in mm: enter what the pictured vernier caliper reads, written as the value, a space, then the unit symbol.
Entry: 5.0 mm
